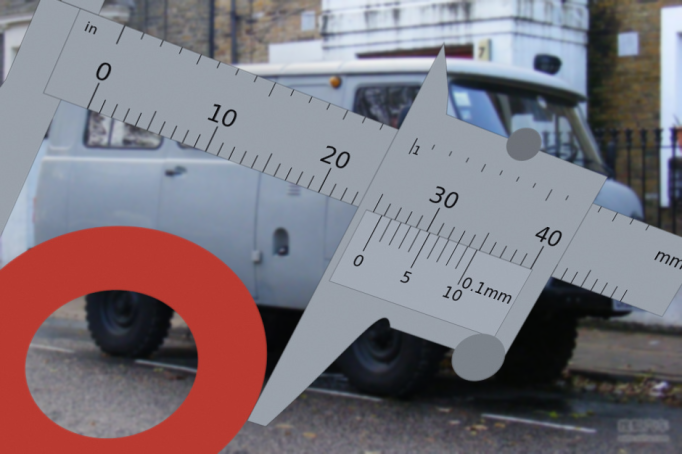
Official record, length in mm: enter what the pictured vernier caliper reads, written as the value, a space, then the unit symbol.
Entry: 25.8 mm
